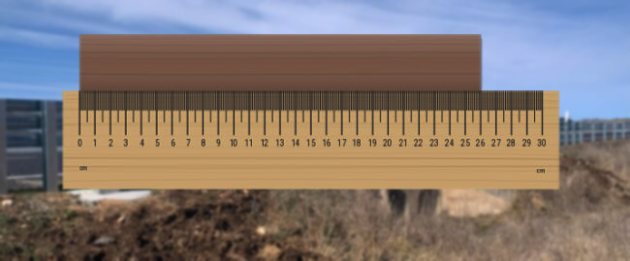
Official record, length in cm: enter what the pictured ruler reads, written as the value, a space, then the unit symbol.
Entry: 26 cm
